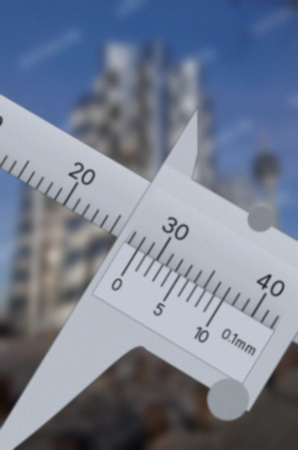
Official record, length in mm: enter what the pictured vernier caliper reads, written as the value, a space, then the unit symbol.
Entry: 28.0 mm
